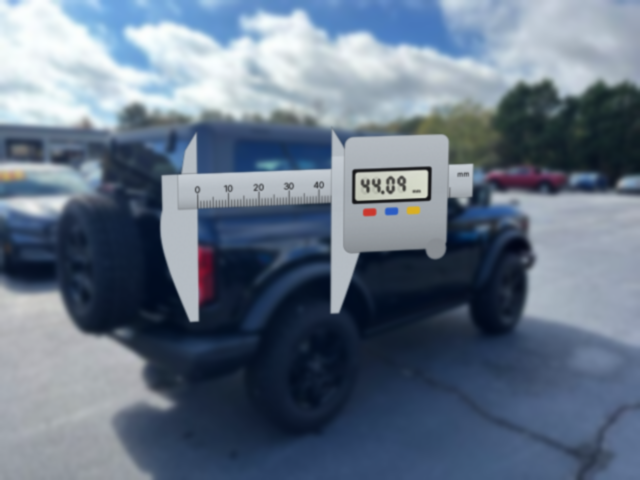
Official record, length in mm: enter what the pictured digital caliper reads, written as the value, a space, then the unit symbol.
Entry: 44.09 mm
